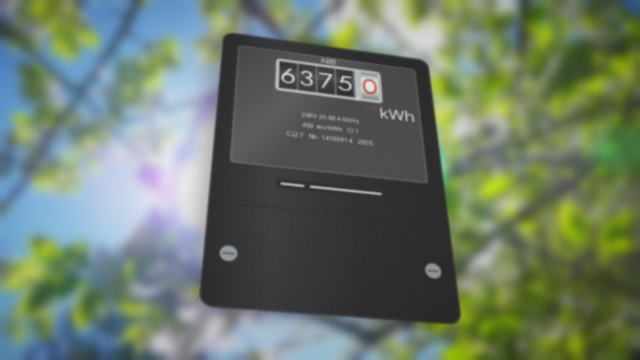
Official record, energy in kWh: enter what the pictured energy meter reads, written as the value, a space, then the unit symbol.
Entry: 6375.0 kWh
